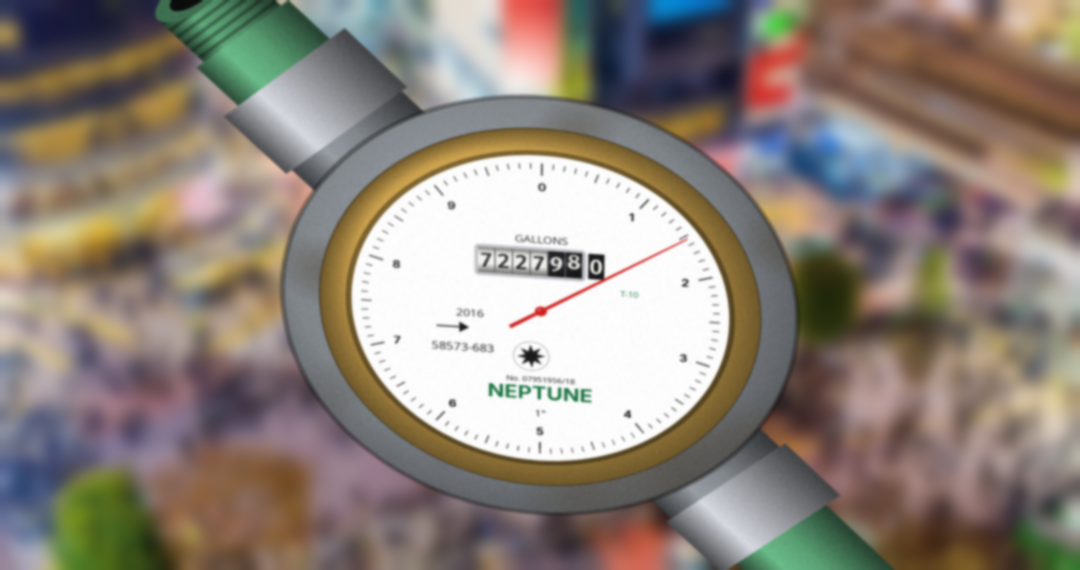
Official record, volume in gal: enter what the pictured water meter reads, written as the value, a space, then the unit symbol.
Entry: 7227981.5 gal
